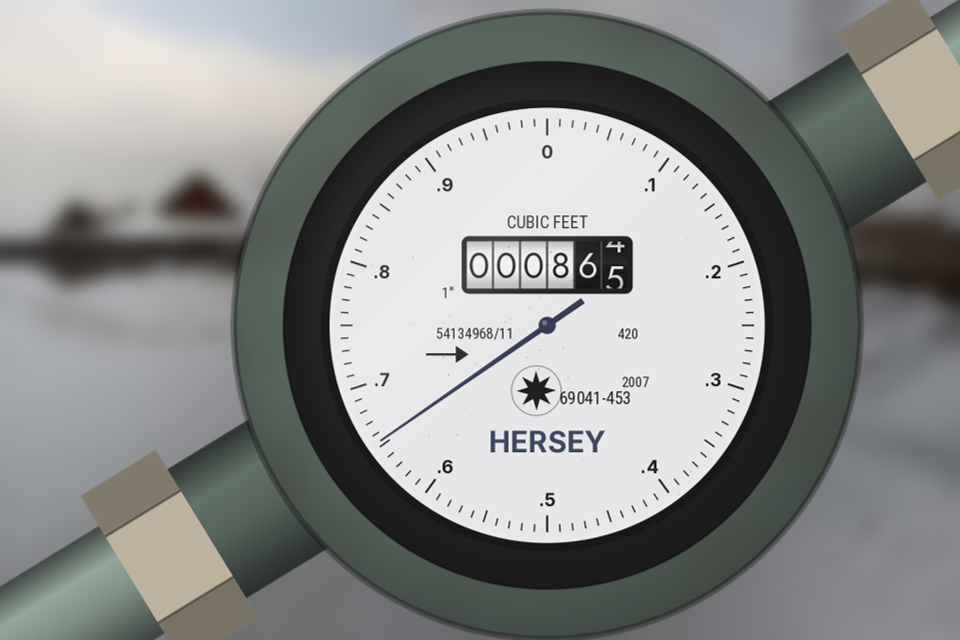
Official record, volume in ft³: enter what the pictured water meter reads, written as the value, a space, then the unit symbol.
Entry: 864.65 ft³
